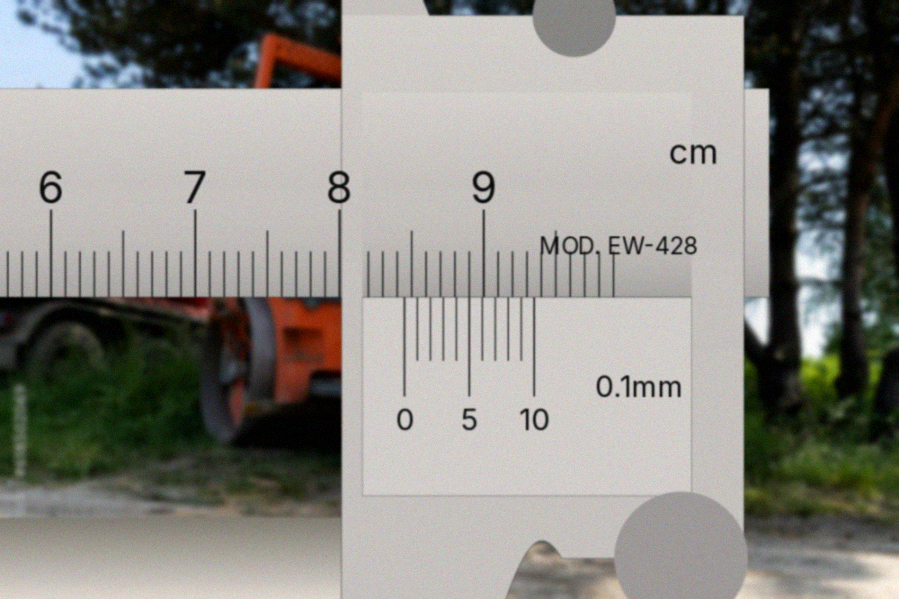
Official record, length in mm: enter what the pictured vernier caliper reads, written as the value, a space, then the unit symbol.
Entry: 84.5 mm
